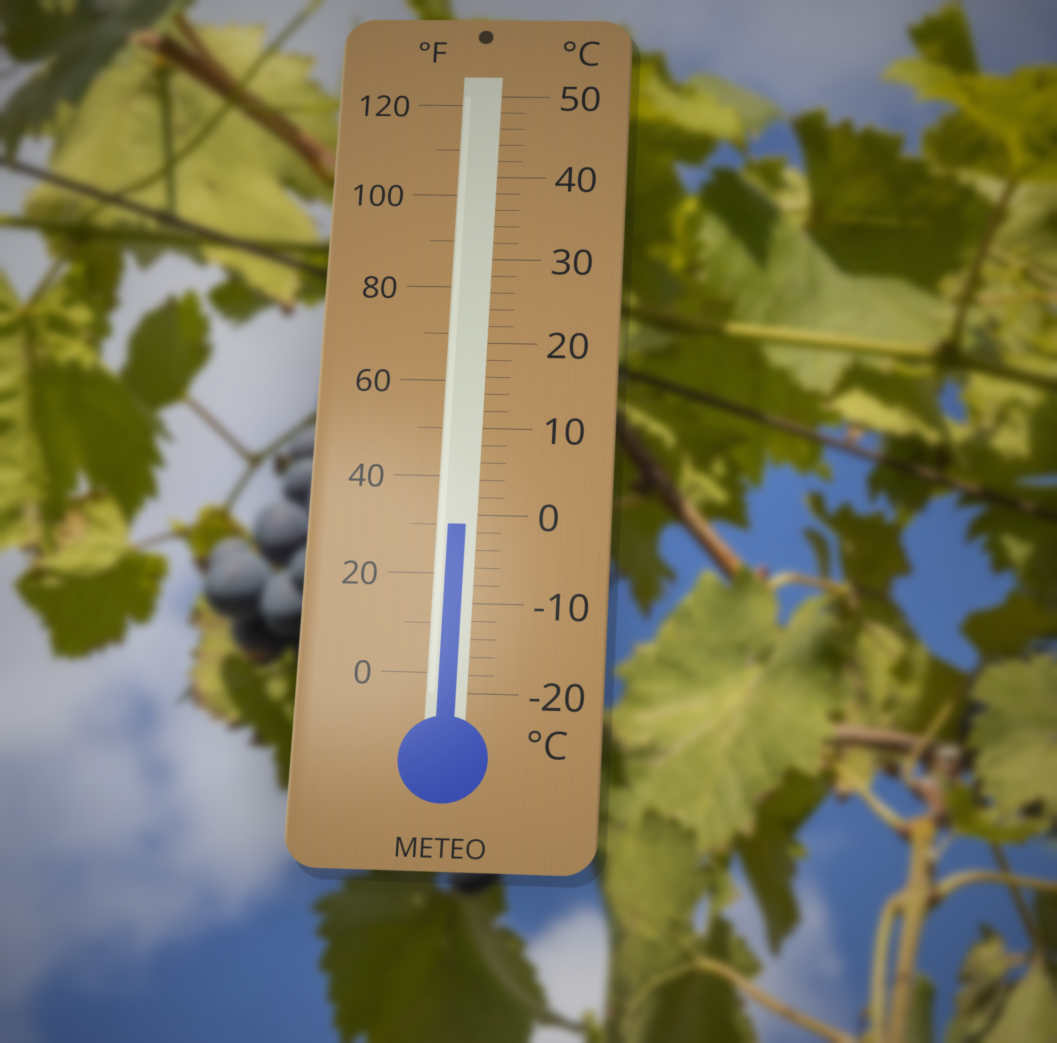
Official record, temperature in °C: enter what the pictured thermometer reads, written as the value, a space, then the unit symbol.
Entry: -1 °C
